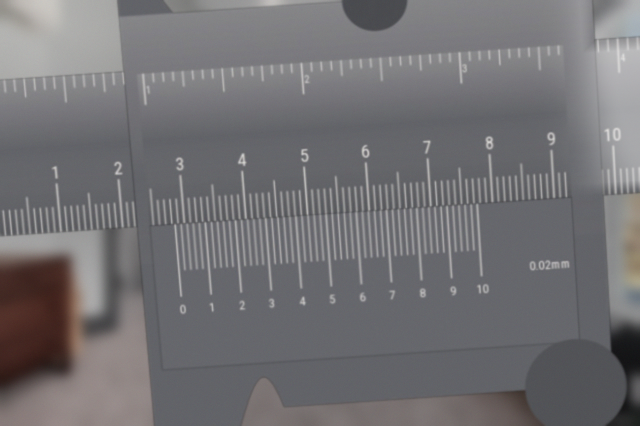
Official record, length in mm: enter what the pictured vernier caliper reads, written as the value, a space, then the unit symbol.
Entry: 28.5 mm
